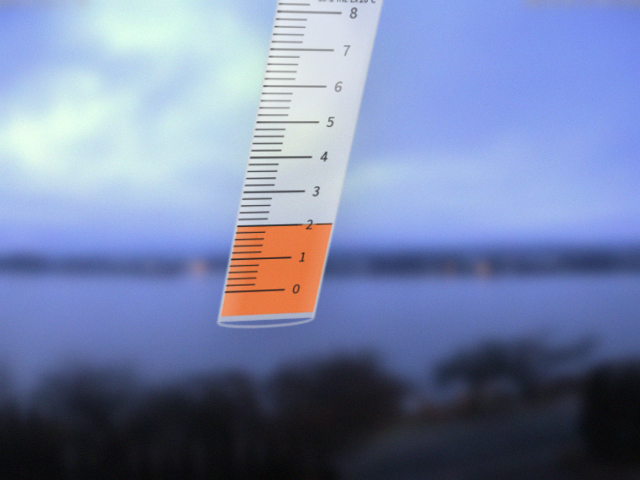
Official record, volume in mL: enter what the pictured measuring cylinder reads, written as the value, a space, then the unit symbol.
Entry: 2 mL
